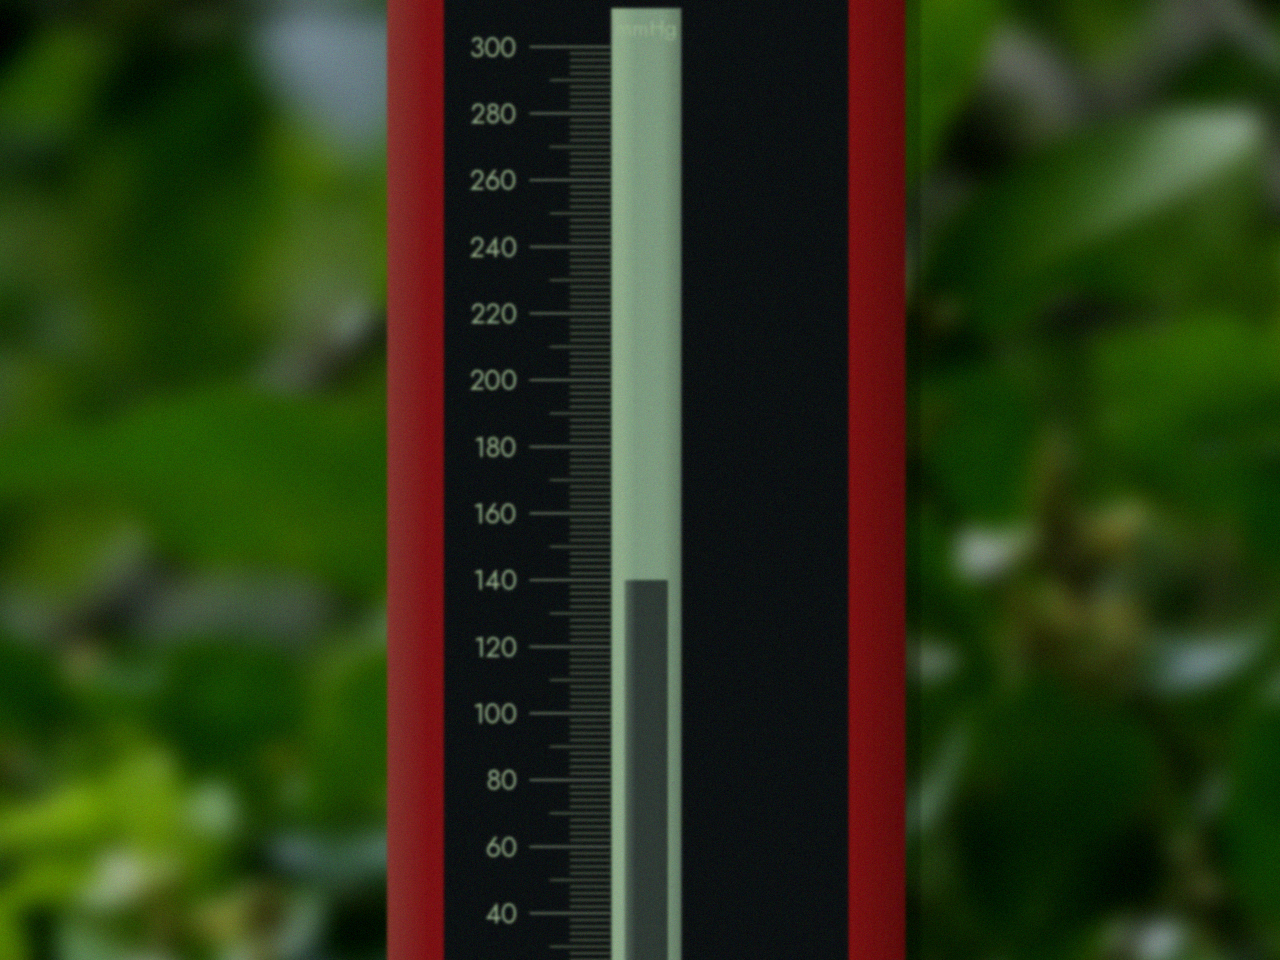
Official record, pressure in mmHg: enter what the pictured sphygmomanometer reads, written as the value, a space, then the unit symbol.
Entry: 140 mmHg
